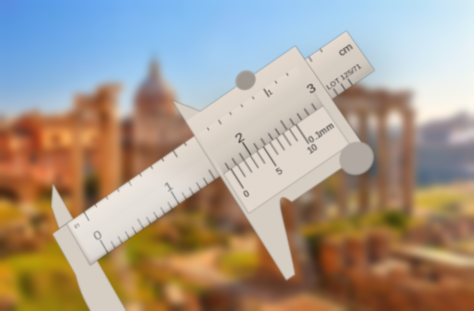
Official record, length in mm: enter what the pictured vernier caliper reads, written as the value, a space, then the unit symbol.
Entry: 17.2 mm
